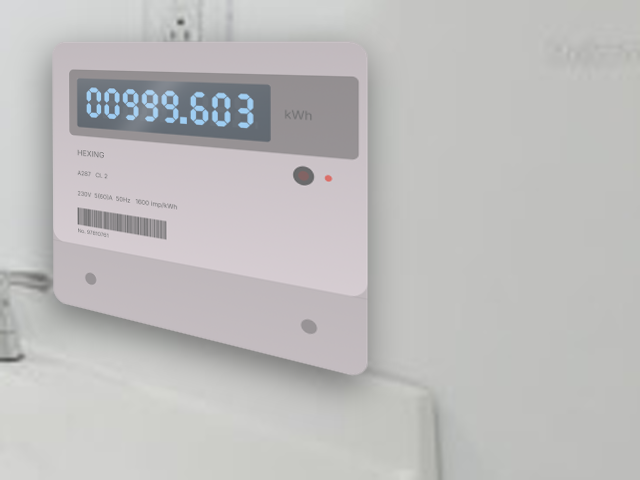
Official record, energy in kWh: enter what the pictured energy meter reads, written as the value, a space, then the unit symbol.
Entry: 999.603 kWh
